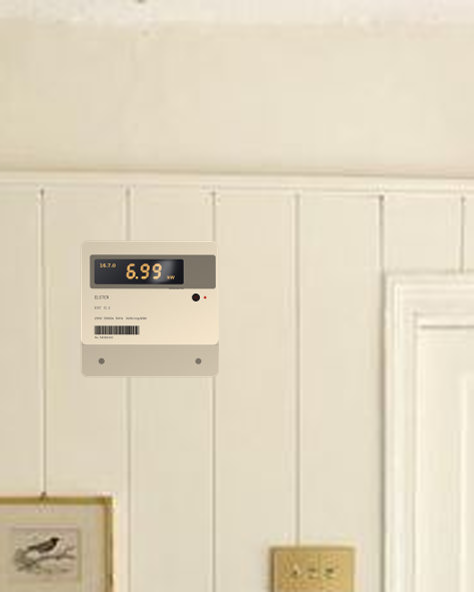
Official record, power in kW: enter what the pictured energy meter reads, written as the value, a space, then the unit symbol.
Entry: 6.99 kW
